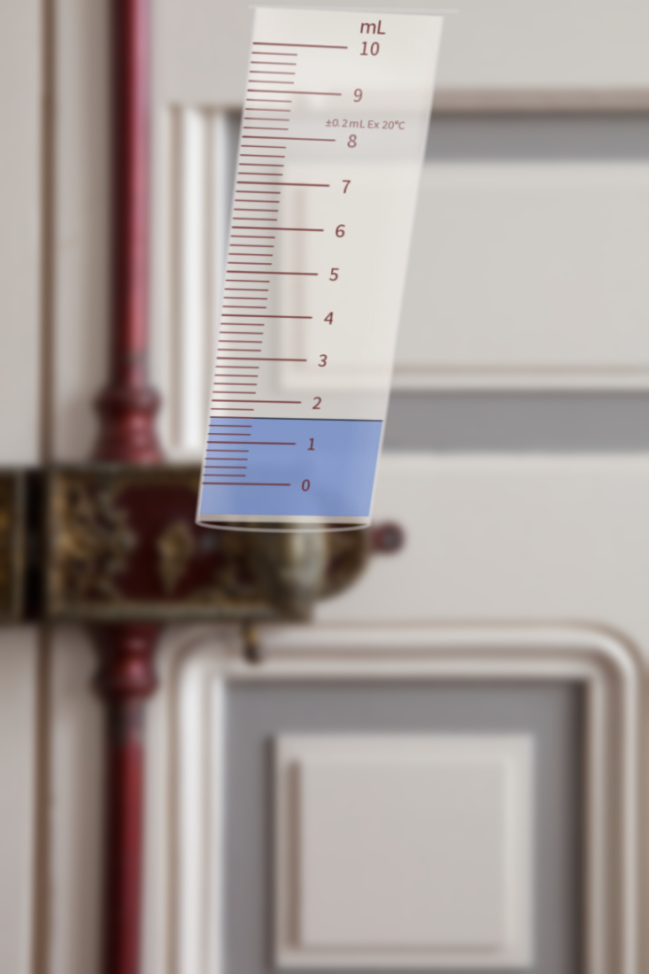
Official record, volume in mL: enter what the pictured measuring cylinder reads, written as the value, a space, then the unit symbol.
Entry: 1.6 mL
